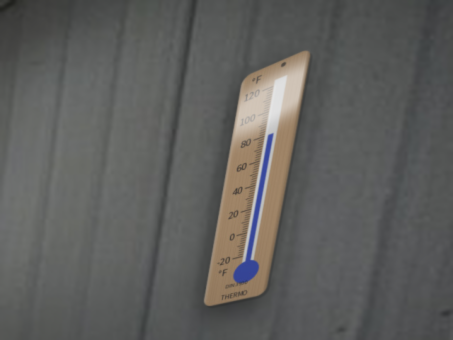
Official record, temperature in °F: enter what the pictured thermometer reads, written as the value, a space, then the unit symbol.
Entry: 80 °F
